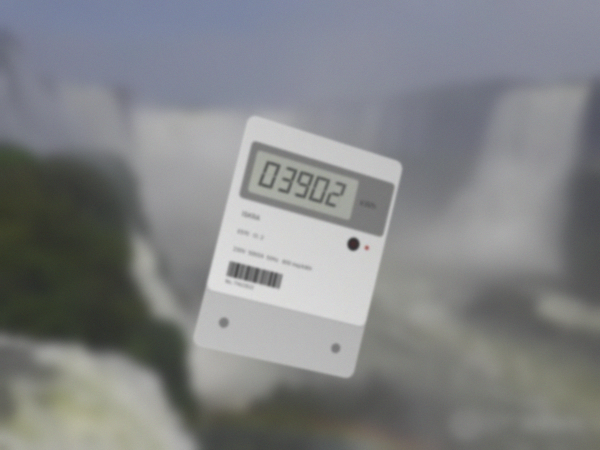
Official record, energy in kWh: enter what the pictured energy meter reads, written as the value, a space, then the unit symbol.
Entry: 3902 kWh
